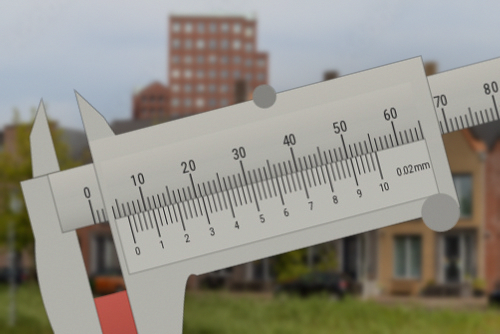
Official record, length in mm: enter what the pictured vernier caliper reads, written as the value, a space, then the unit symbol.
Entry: 6.5 mm
